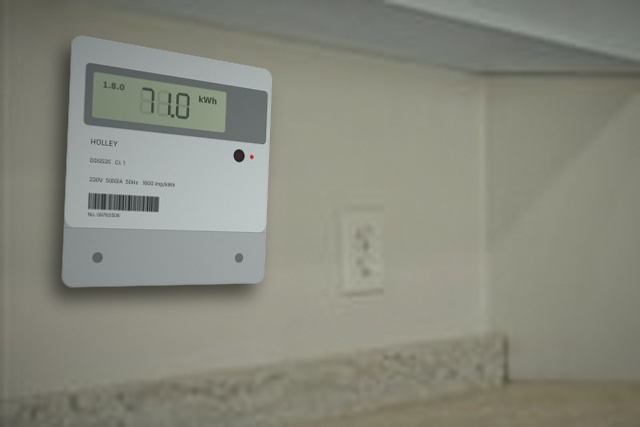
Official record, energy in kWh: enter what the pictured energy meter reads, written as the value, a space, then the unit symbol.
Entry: 71.0 kWh
